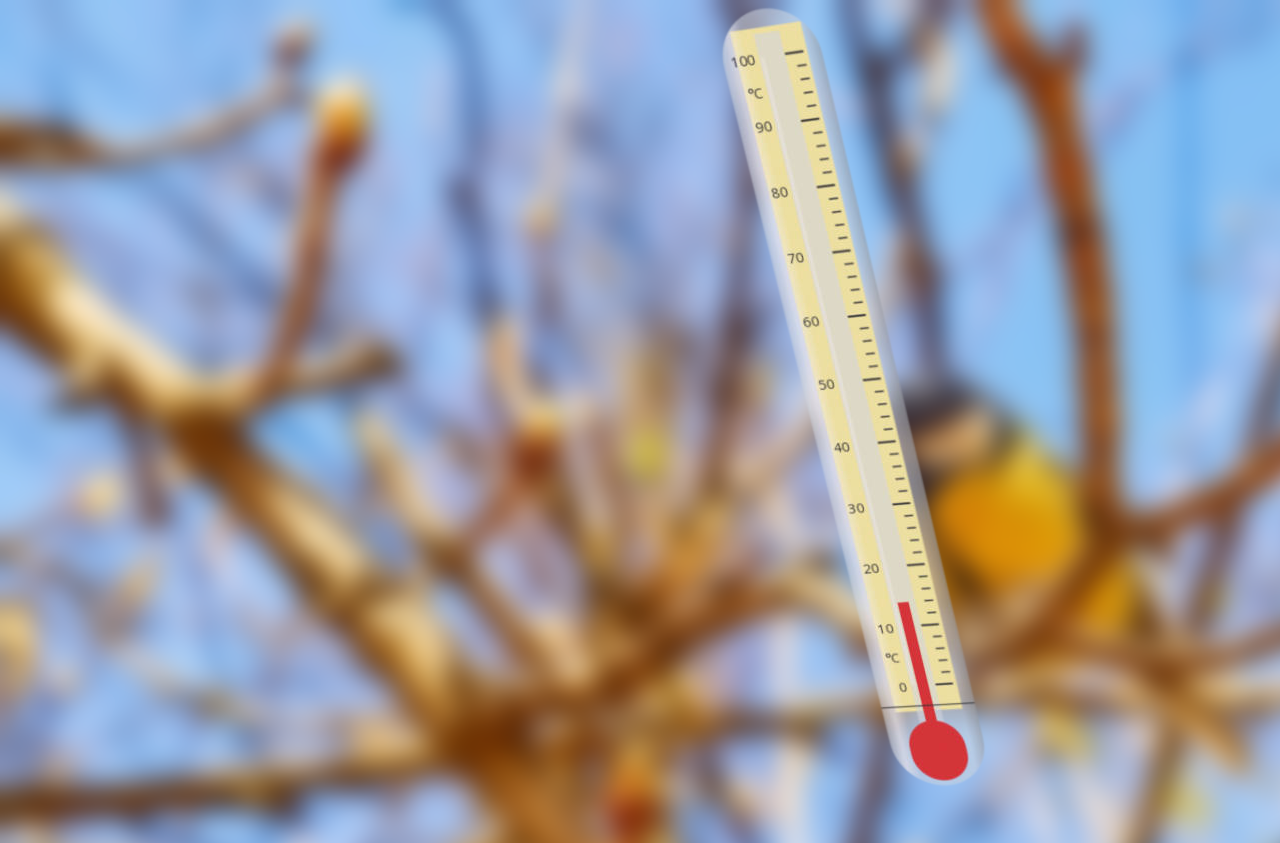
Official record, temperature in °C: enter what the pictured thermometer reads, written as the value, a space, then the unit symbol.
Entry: 14 °C
